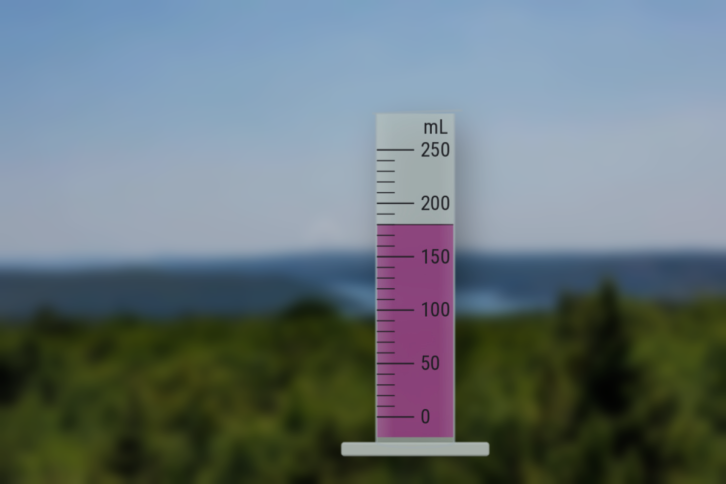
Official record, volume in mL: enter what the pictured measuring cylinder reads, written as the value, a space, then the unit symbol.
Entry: 180 mL
